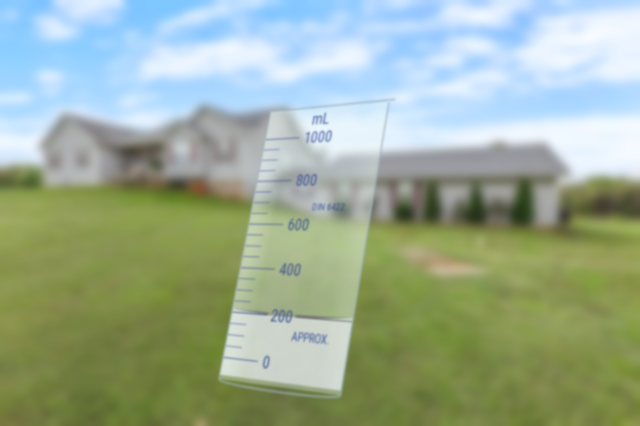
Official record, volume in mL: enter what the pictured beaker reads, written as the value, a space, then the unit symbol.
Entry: 200 mL
